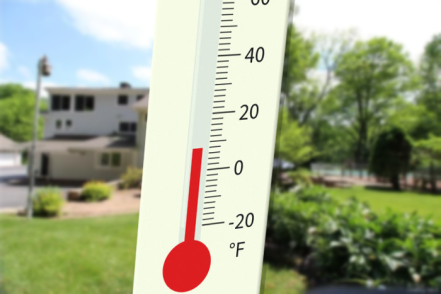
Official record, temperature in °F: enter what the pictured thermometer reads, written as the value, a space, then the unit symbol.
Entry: 8 °F
